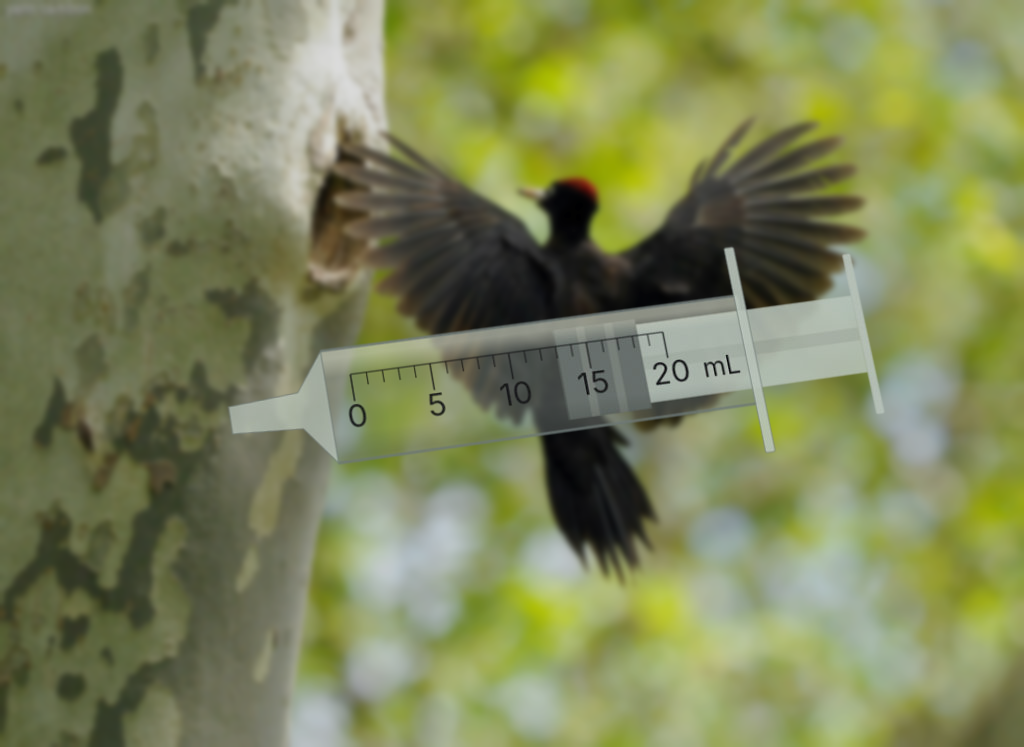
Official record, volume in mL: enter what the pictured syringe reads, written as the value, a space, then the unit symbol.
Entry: 13 mL
